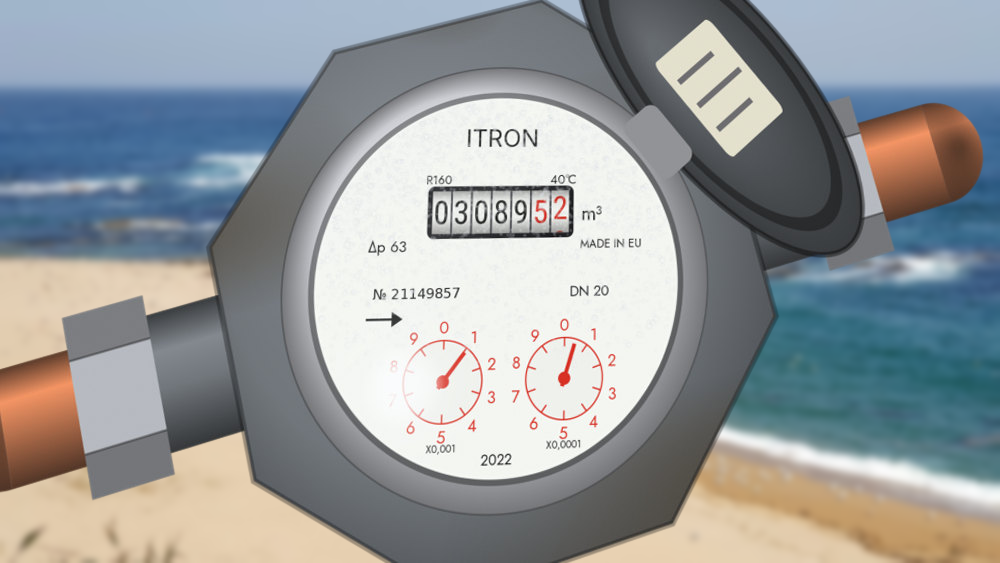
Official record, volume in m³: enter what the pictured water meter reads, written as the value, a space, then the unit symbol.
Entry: 3089.5210 m³
